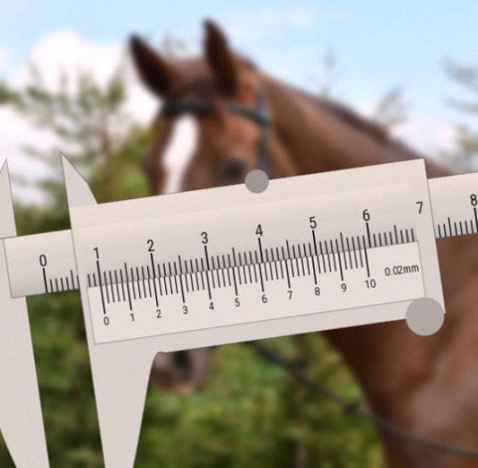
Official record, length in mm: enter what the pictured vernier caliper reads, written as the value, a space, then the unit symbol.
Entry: 10.0 mm
